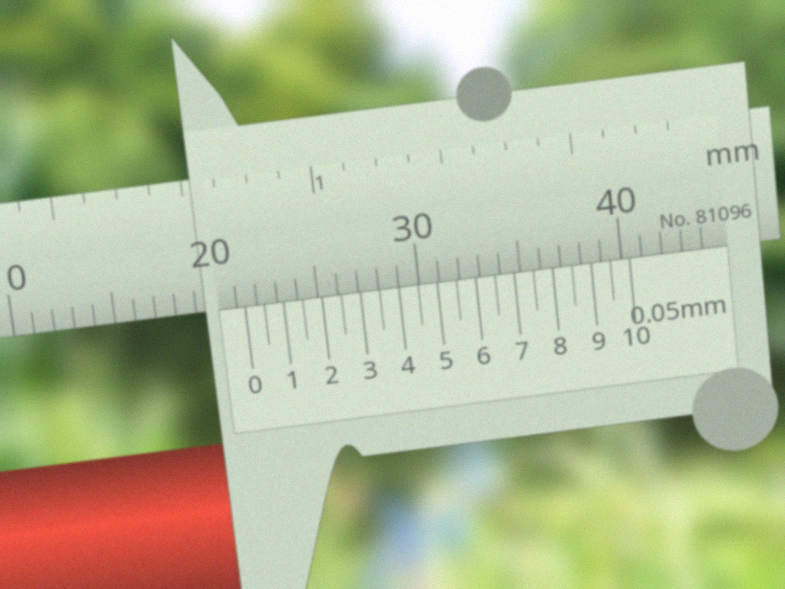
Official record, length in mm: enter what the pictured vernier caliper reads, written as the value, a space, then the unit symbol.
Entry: 21.4 mm
